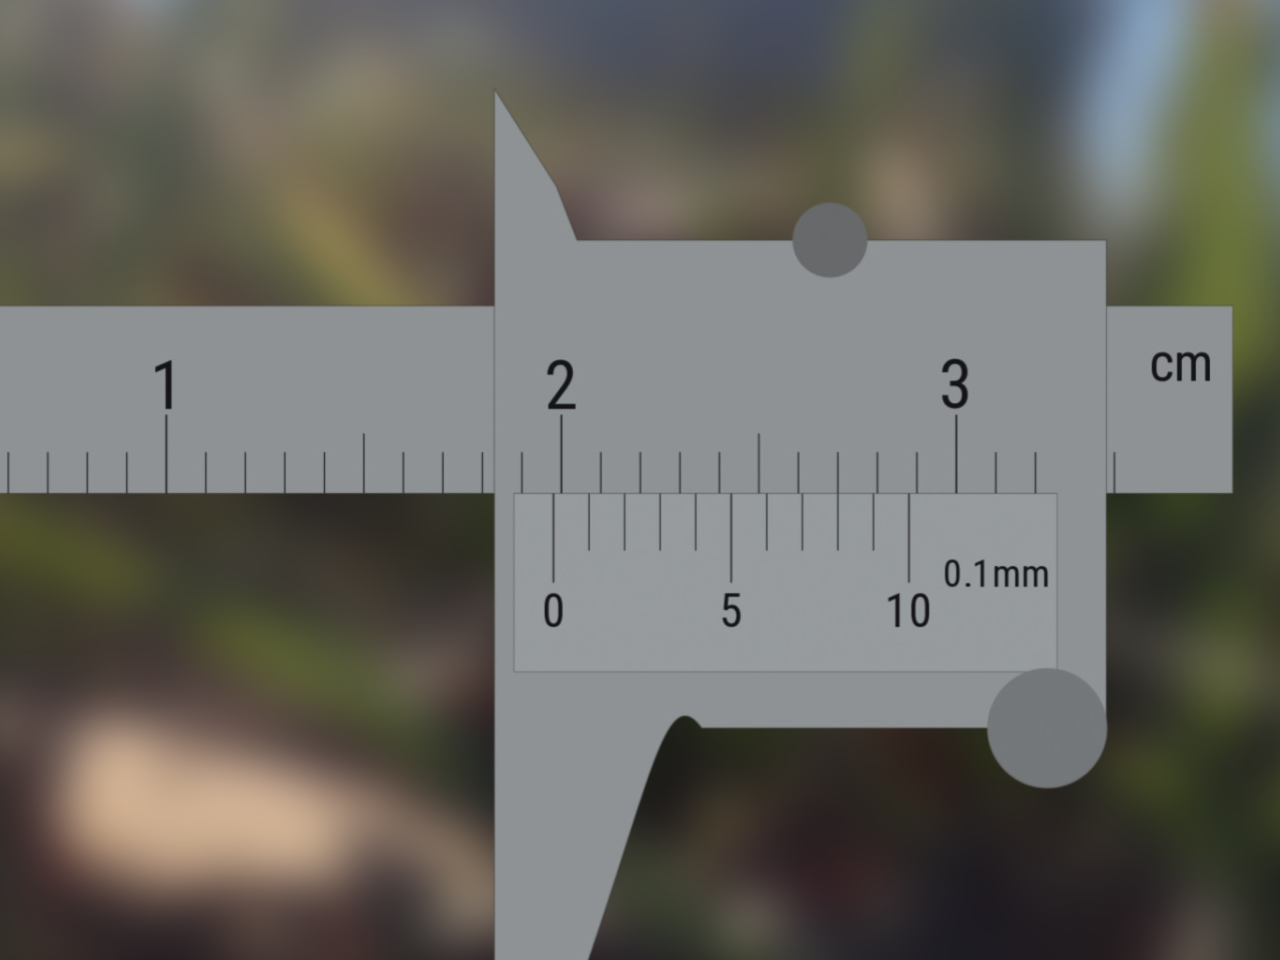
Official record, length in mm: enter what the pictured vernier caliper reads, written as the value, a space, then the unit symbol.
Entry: 19.8 mm
